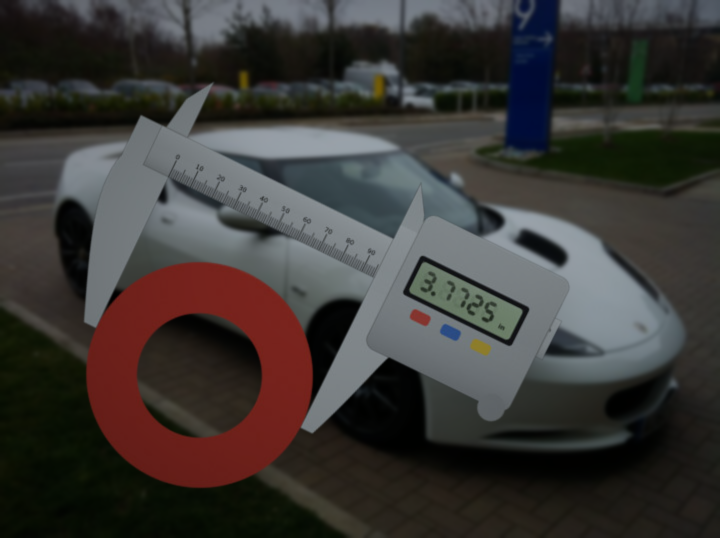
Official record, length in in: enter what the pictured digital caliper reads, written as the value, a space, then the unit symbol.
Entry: 3.7725 in
